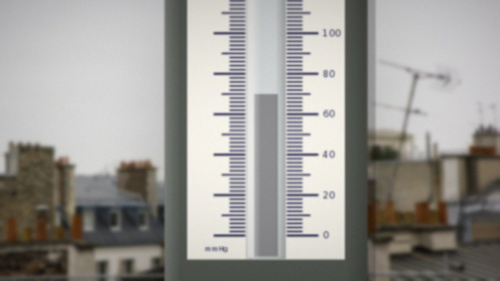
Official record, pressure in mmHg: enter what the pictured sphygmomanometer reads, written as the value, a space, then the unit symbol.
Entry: 70 mmHg
